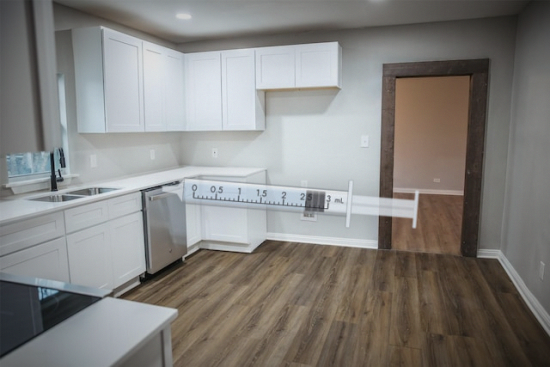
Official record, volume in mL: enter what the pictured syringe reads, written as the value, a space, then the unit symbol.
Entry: 2.5 mL
